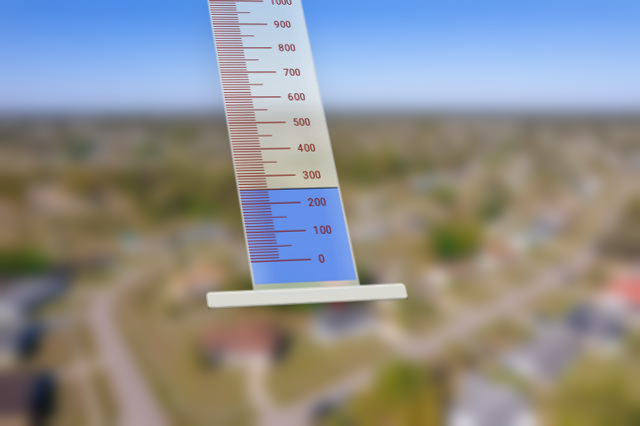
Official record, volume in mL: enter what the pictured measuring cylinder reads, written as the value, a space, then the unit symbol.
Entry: 250 mL
